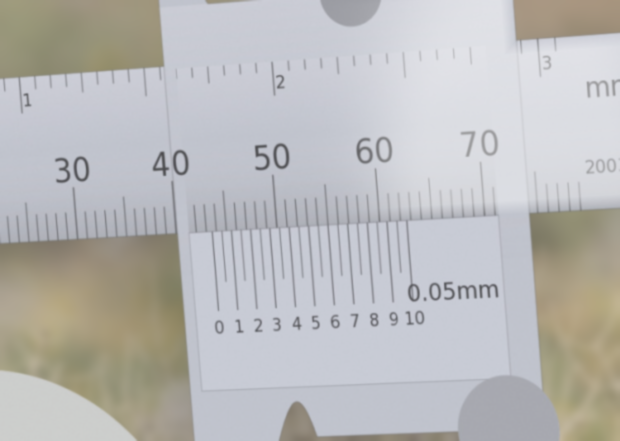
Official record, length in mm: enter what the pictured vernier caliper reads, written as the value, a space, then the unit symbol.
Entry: 43.6 mm
